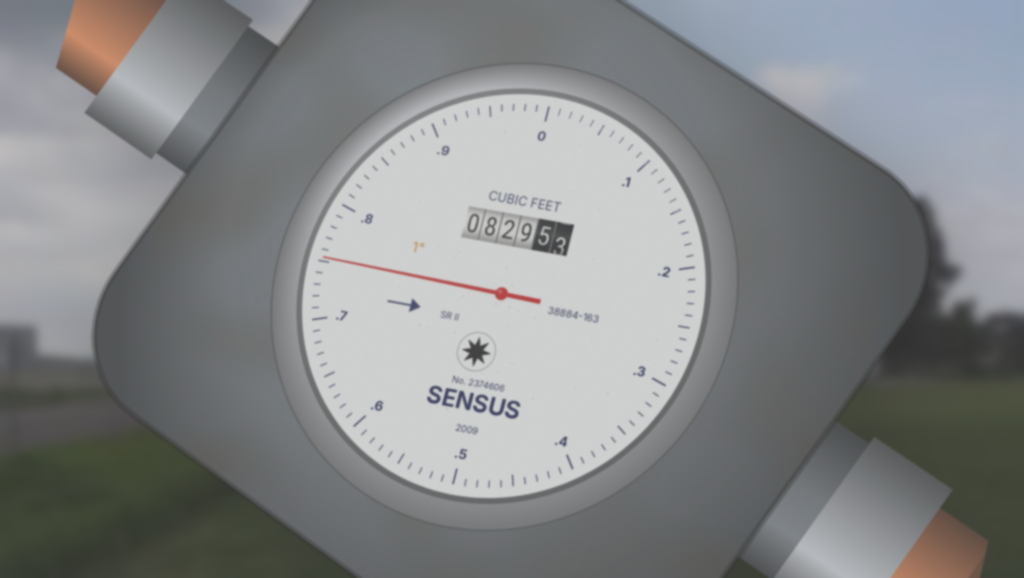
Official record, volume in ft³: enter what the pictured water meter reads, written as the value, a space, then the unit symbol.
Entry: 82952.75 ft³
